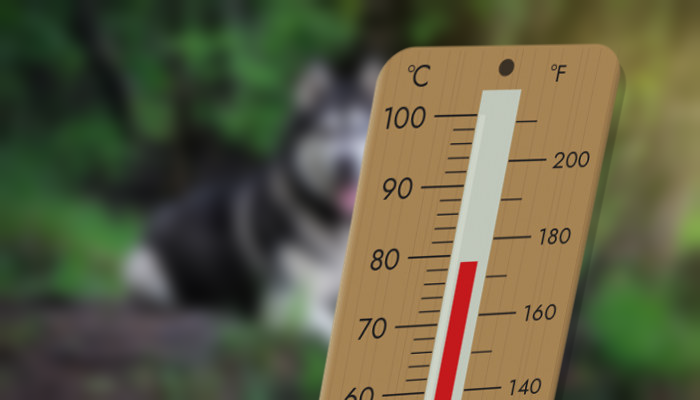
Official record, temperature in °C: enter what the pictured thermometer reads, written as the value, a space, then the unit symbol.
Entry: 79 °C
